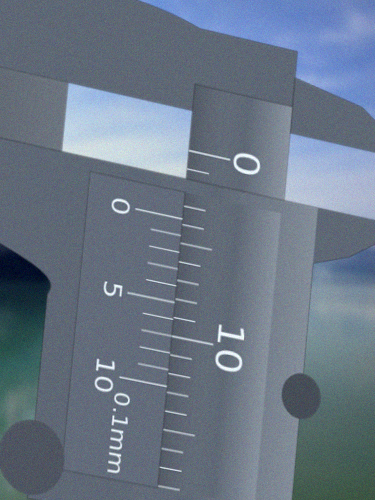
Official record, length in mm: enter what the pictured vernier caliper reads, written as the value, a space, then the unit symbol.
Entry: 3.7 mm
